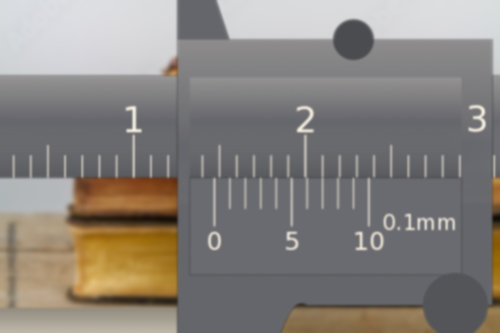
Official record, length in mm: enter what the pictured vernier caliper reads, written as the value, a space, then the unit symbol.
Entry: 14.7 mm
